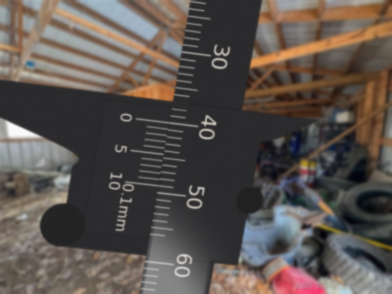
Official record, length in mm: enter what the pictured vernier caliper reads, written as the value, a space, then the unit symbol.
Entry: 40.0 mm
